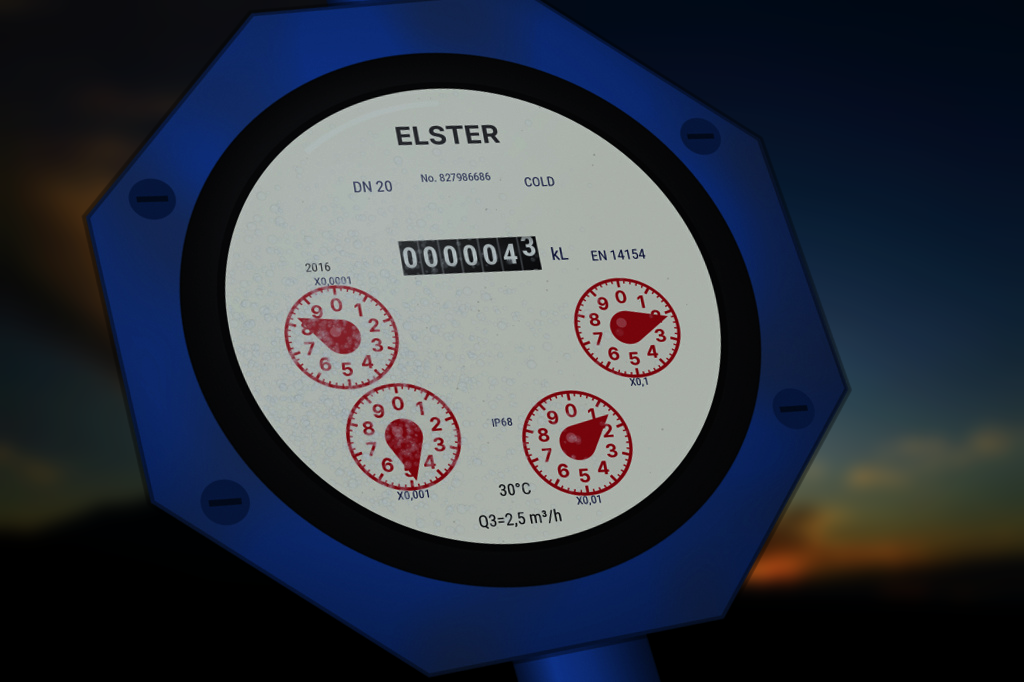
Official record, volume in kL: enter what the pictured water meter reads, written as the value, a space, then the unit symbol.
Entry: 43.2148 kL
